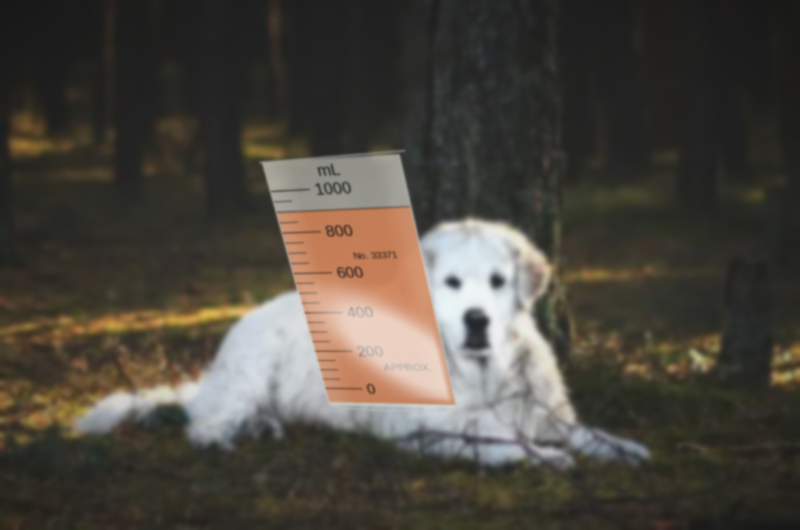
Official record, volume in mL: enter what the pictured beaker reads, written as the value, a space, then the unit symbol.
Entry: 900 mL
